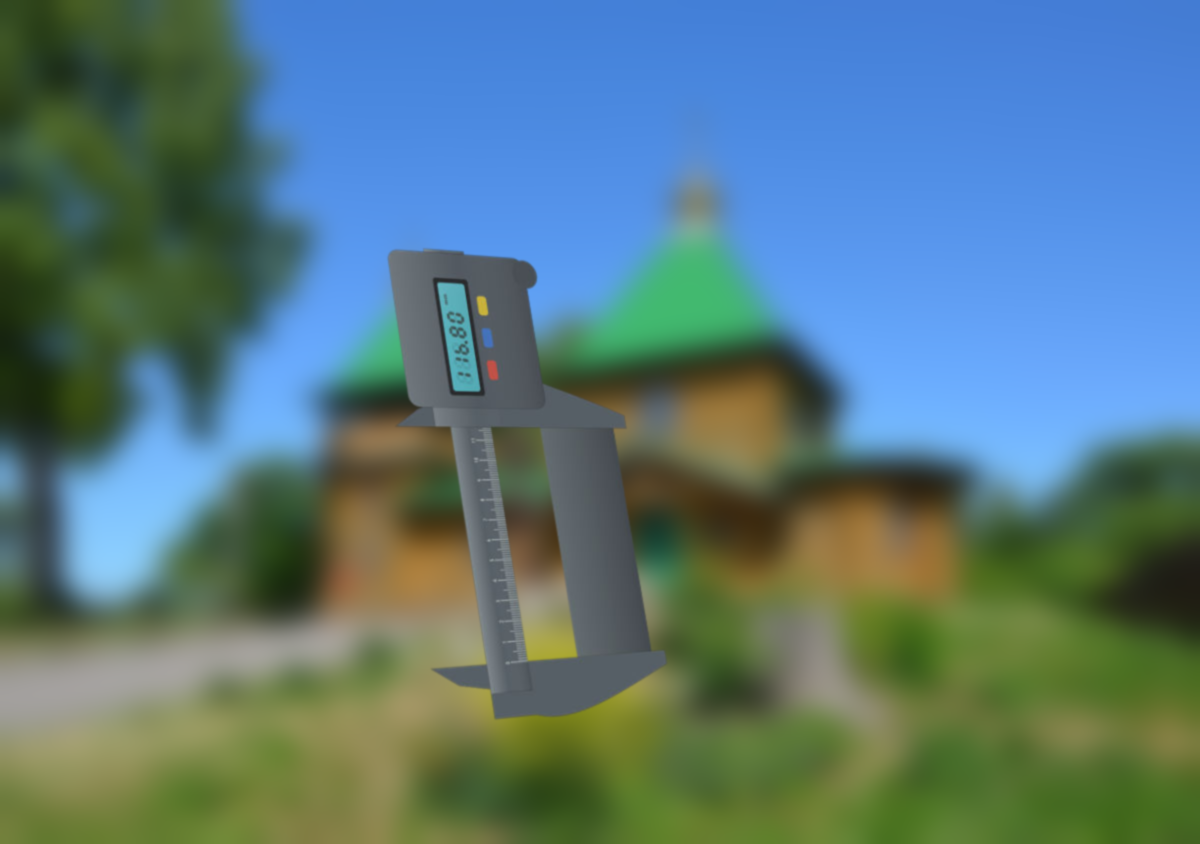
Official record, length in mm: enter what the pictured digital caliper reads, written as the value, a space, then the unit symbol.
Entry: 116.80 mm
